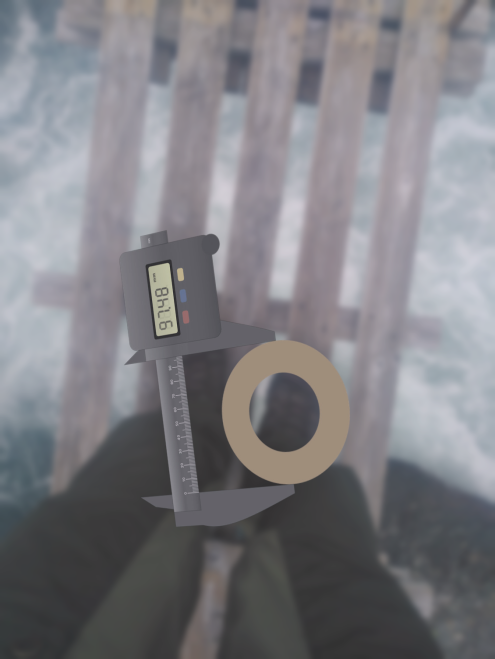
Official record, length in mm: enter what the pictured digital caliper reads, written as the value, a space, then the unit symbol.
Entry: 97.48 mm
